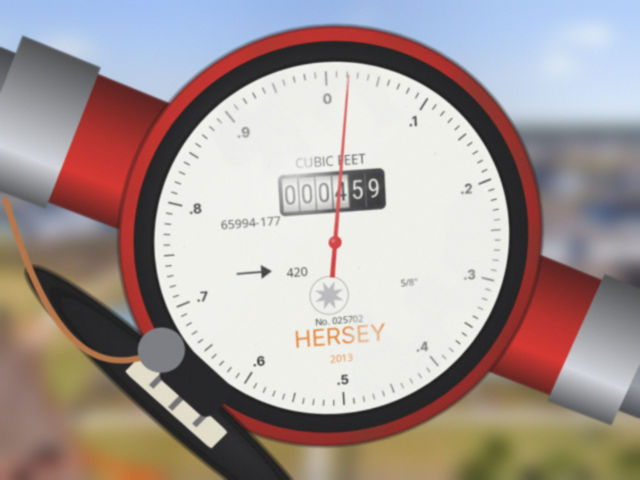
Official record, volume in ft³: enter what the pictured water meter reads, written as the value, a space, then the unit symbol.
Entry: 459.02 ft³
